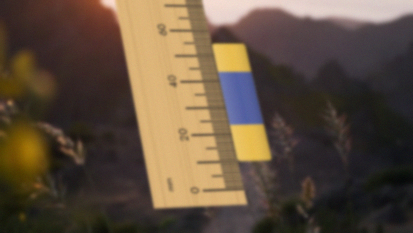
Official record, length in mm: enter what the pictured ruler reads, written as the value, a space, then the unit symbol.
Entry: 45 mm
